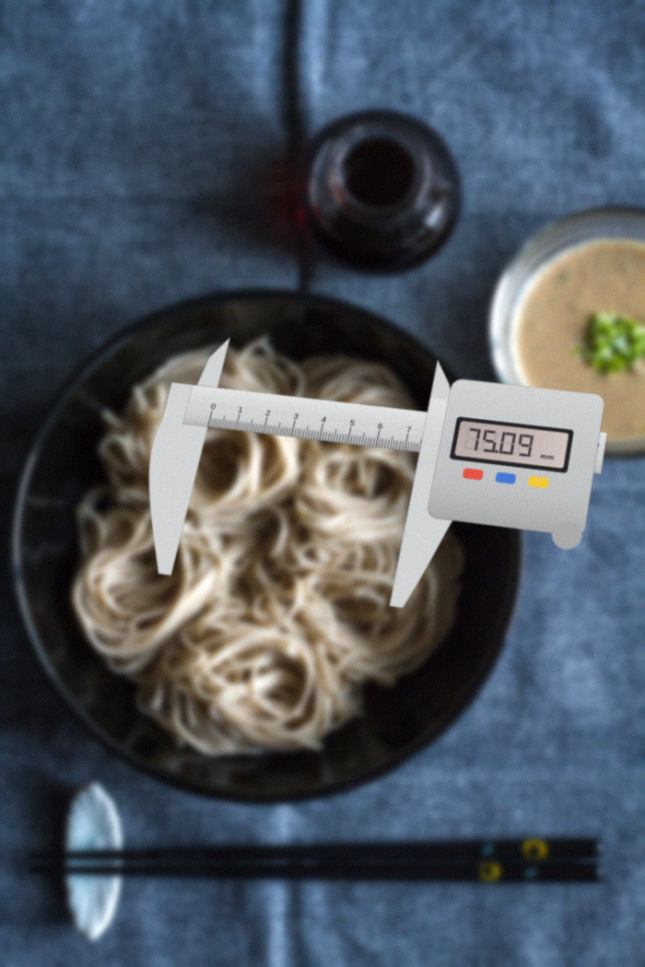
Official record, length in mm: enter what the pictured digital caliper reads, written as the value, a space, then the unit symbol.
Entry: 75.09 mm
